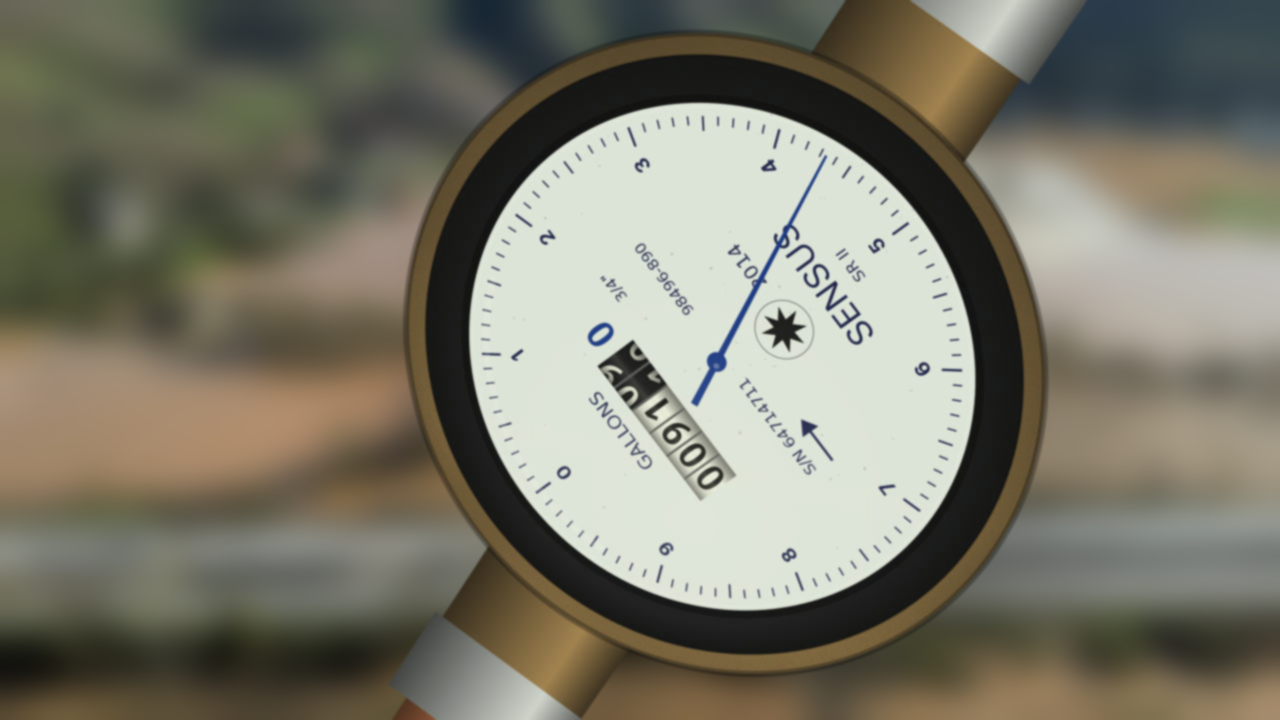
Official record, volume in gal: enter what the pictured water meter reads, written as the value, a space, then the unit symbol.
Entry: 91094.3 gal
